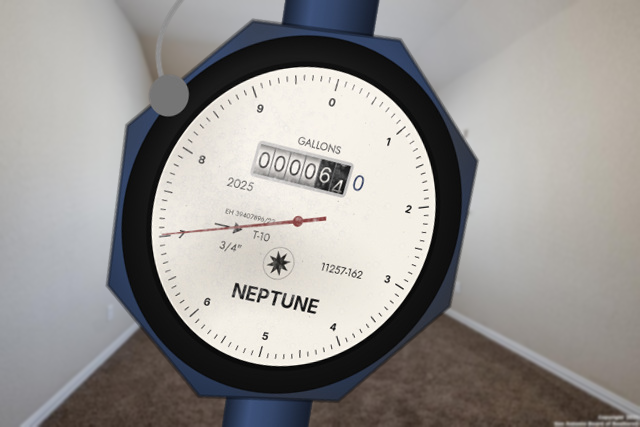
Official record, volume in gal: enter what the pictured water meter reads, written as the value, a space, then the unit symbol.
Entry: 637.0 gal
